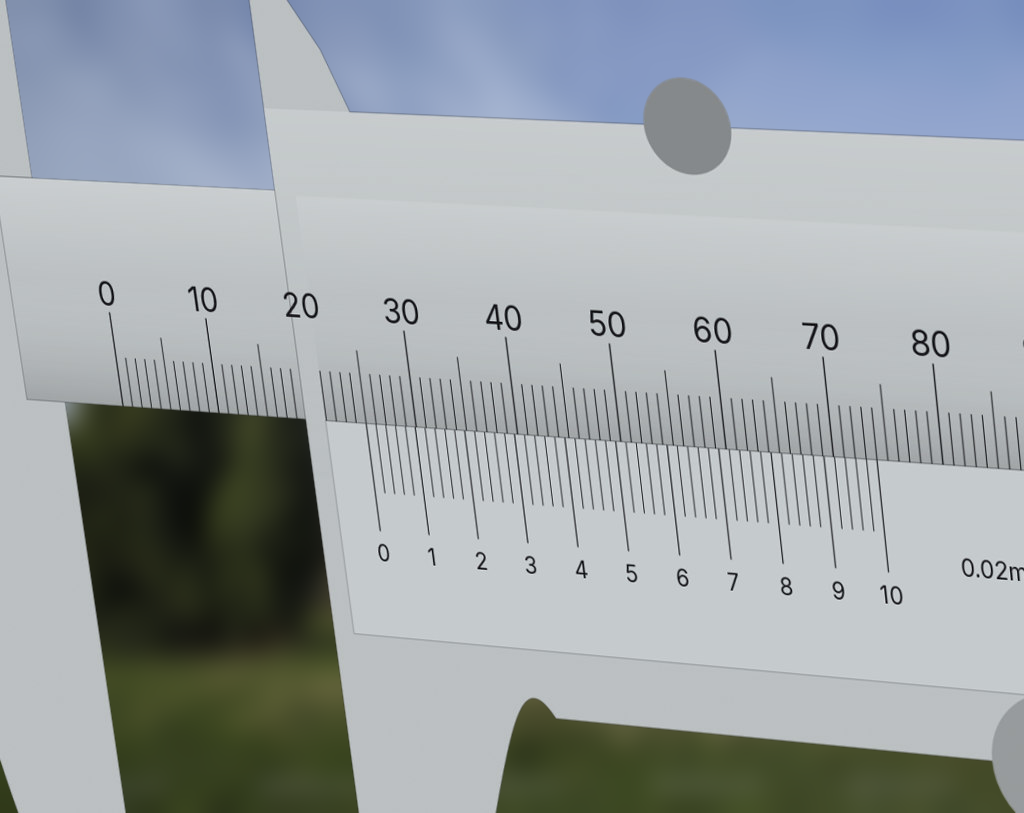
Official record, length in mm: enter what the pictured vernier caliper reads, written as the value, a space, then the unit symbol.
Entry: 25.0 mm
